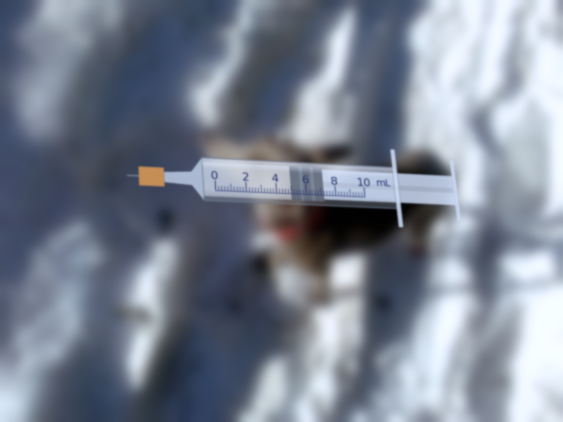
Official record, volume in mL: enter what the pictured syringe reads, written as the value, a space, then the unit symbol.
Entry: 5 mL
